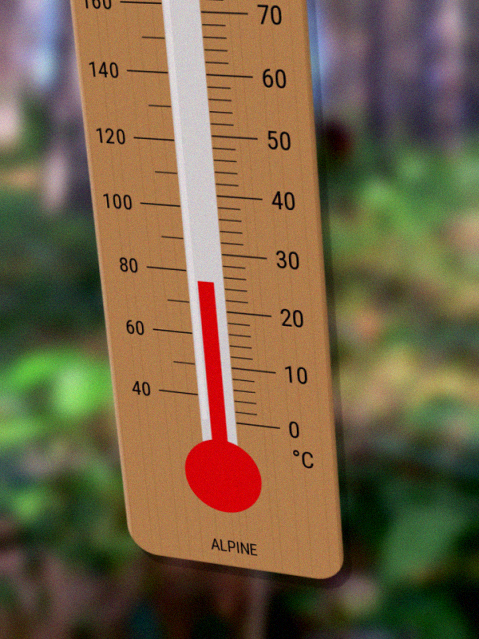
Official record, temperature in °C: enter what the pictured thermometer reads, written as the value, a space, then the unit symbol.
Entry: 25 °C
